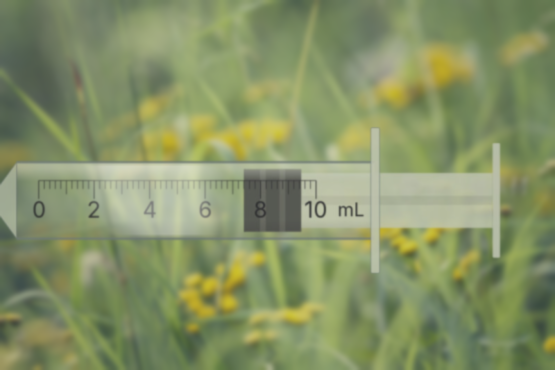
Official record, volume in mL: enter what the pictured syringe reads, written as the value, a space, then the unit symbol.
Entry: 7.4 mL
